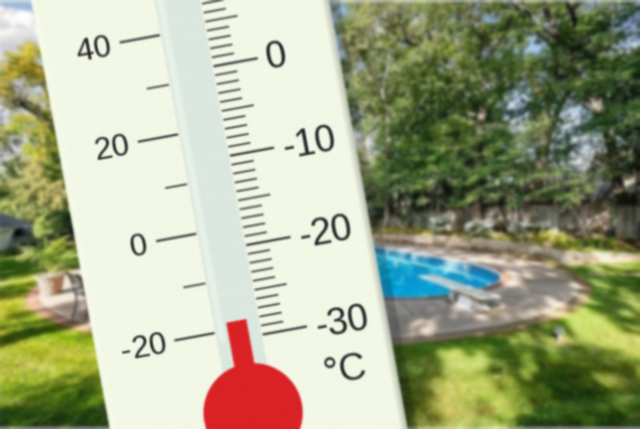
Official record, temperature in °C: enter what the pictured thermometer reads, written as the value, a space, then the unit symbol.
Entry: -28 °C
